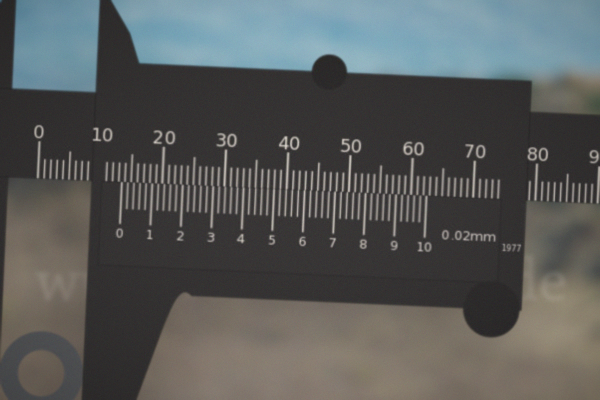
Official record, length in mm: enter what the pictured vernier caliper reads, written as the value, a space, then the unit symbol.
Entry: 13.5 mm
